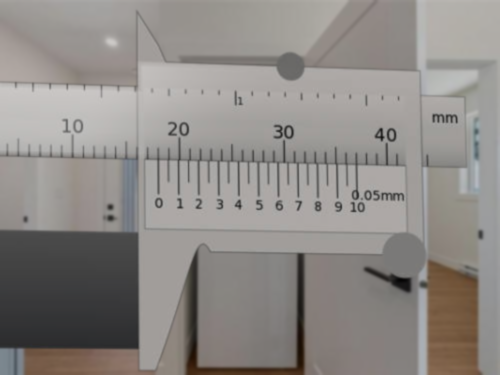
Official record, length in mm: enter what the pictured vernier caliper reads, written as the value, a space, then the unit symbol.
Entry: 18.0 mm
